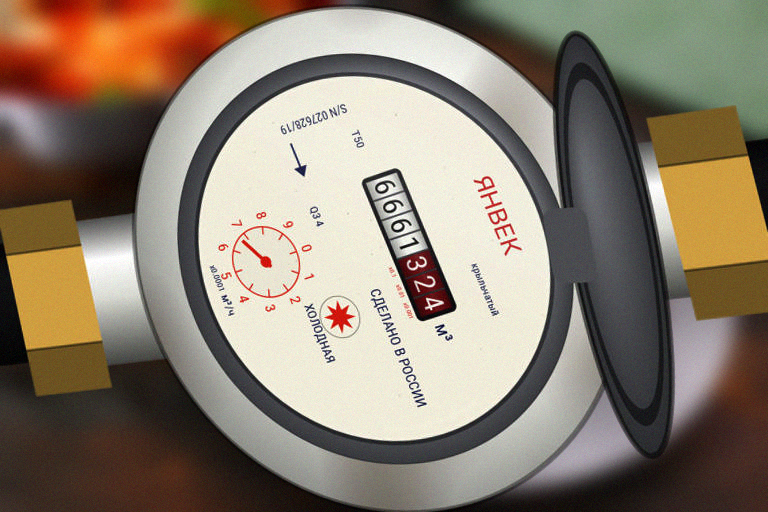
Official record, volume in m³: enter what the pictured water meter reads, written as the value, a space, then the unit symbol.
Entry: 6661.3246 m³
